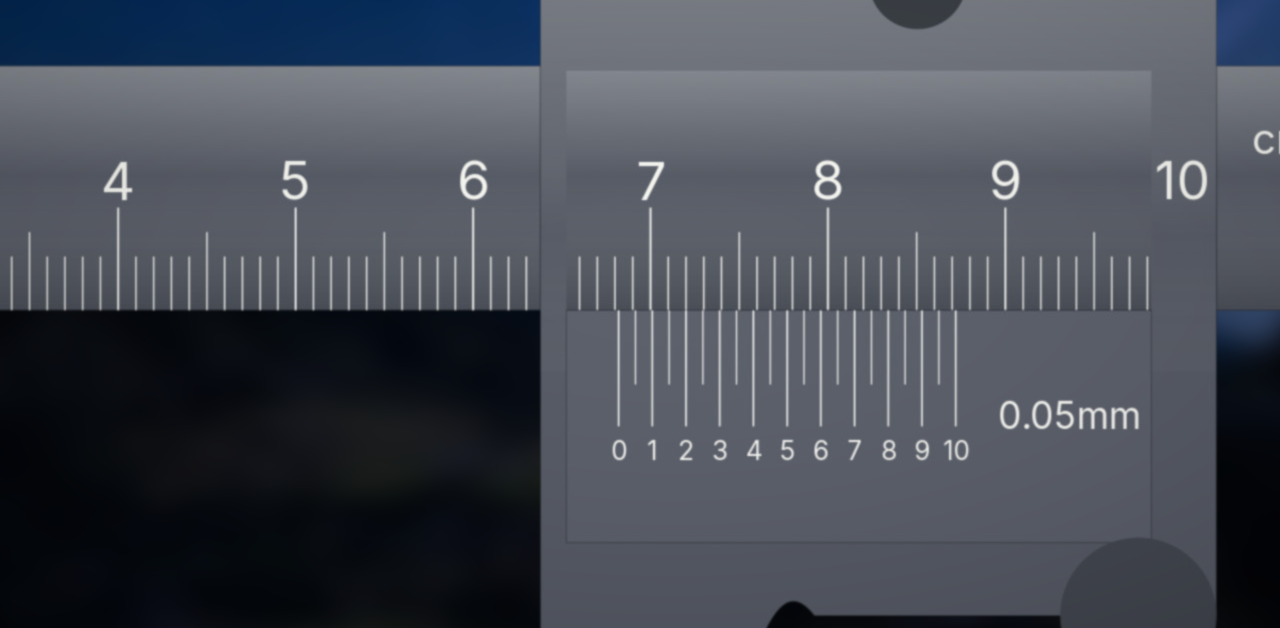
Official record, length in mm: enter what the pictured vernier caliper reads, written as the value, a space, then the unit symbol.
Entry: 68.2 mm
